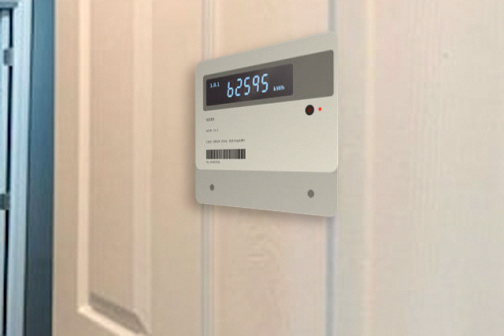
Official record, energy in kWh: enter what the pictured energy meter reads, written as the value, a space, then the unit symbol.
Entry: 62595 kWh
